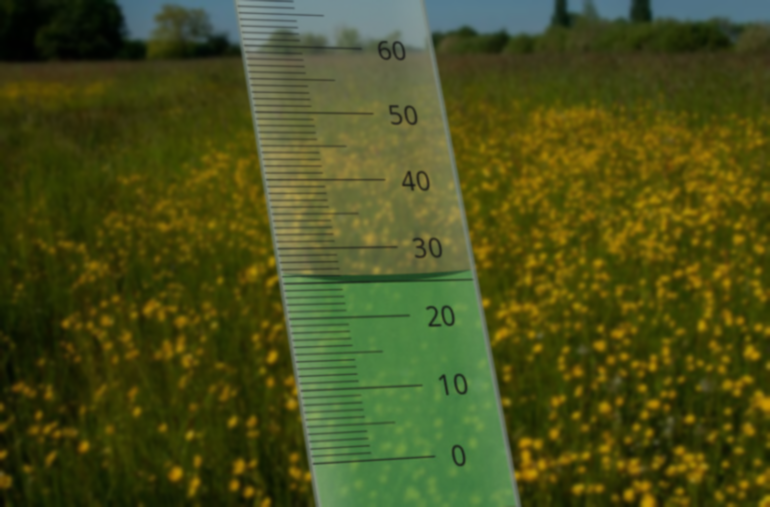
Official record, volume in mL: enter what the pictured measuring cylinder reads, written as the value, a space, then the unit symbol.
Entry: 25 mL
